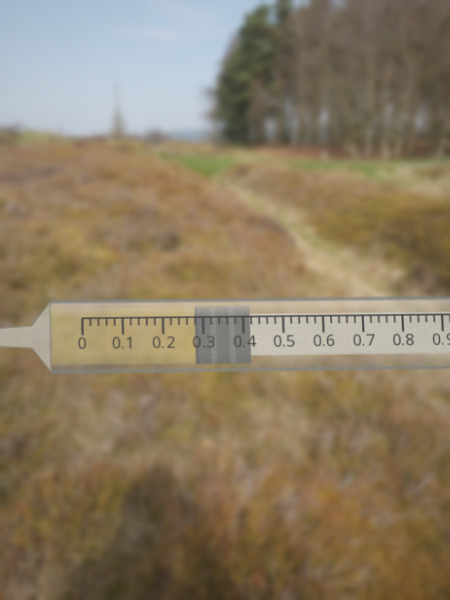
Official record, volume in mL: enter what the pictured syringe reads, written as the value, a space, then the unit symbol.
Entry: 0.28 mL
